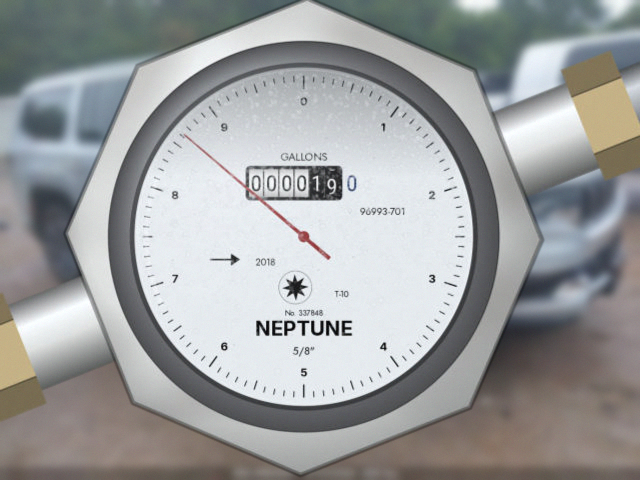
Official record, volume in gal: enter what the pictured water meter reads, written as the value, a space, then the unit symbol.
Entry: 188.6 gal
